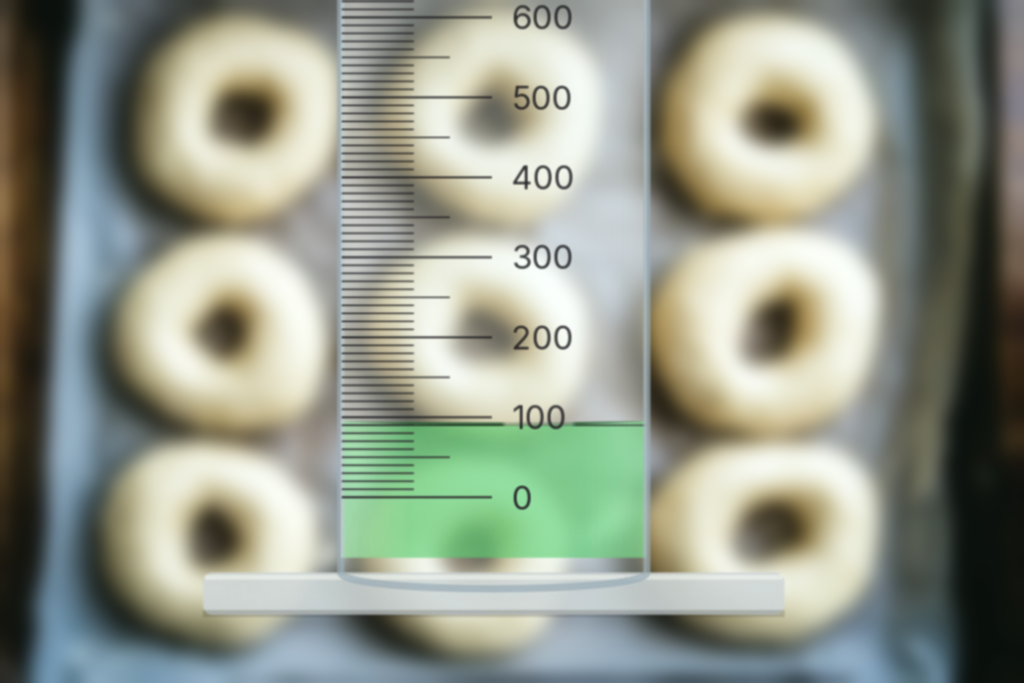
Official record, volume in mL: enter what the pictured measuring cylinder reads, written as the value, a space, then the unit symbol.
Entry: 90 mL
